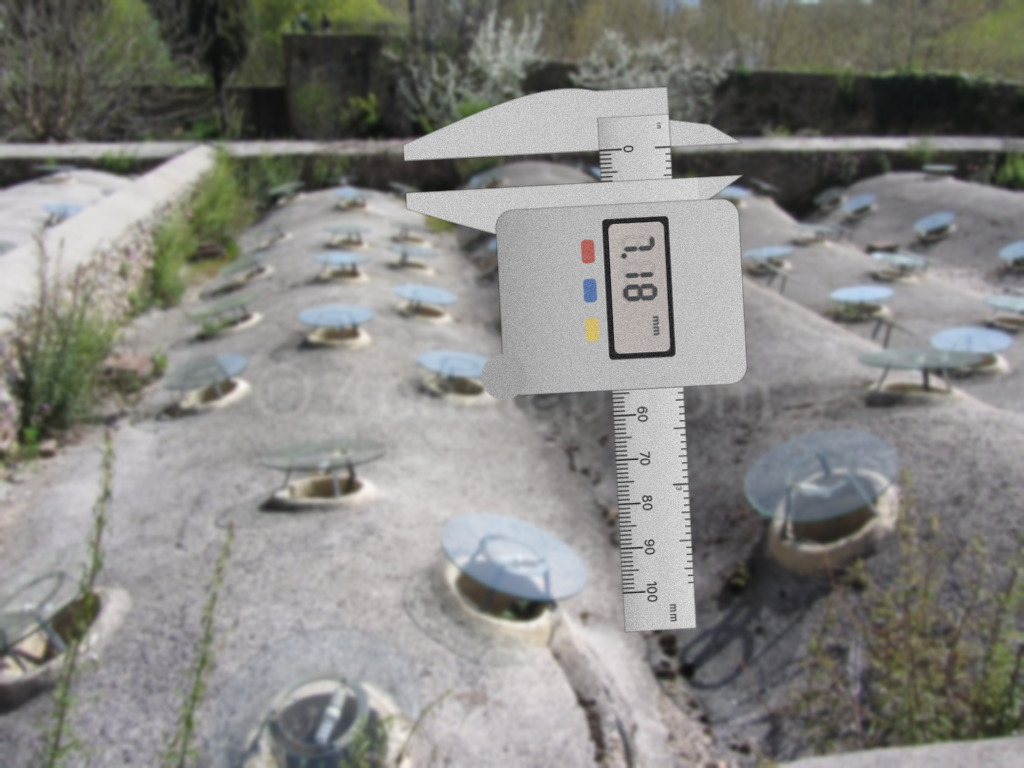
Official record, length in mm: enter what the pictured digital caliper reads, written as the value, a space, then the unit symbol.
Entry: 7.18 mm
